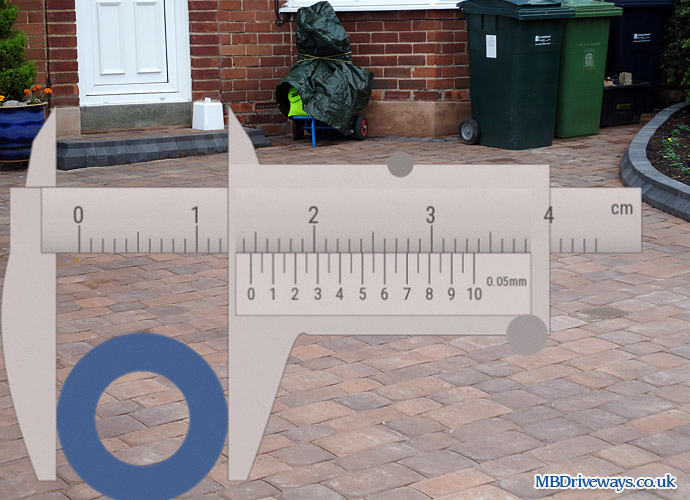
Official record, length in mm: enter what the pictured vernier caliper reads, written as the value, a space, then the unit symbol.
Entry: 14.6 mm
